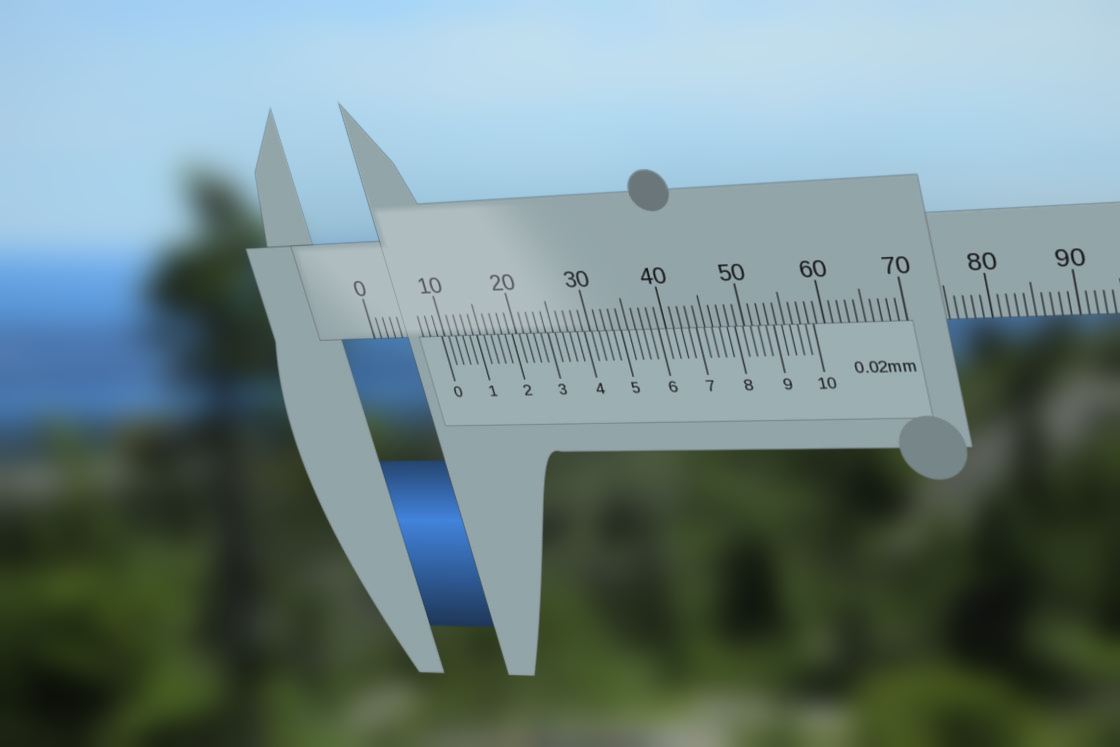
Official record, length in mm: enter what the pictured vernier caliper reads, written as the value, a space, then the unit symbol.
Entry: 9.6 mm
